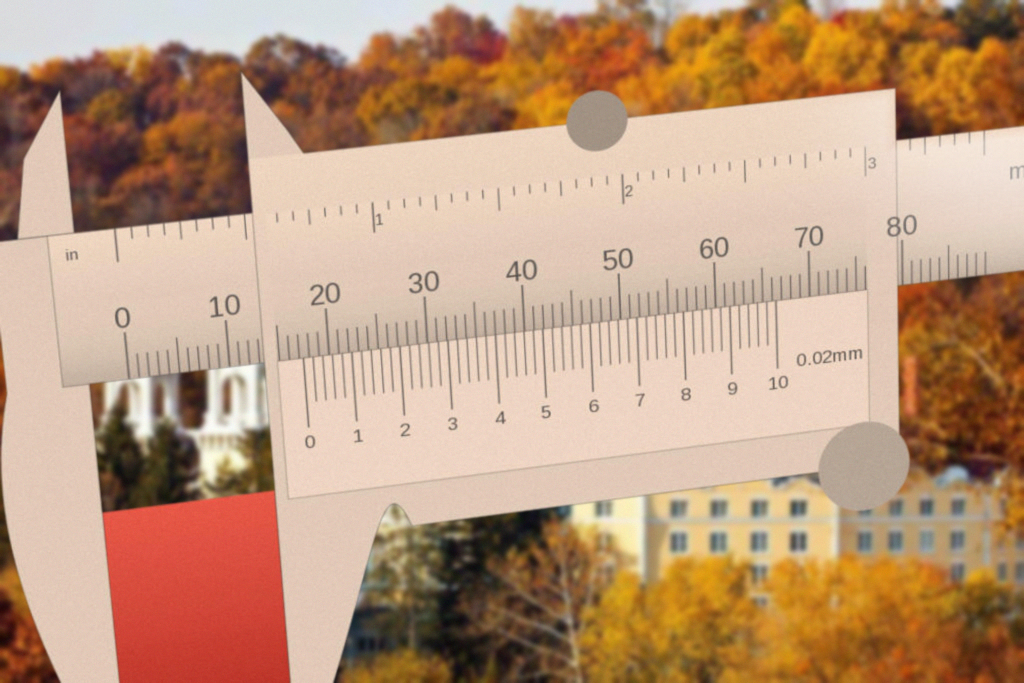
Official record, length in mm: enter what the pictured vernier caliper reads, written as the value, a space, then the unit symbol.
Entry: 17.4 mm
